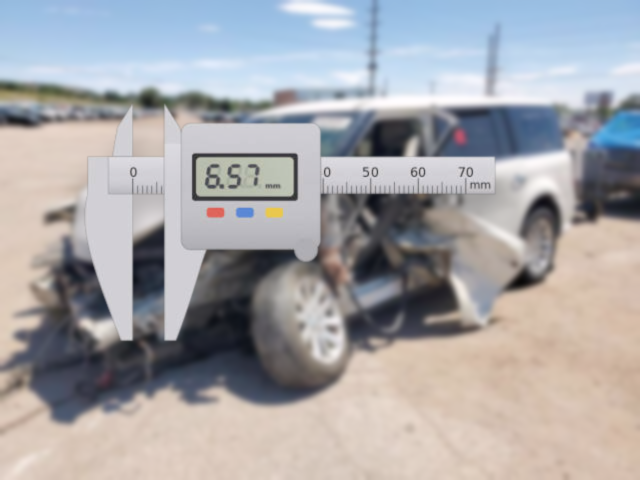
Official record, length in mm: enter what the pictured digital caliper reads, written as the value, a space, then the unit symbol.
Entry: 6.57 mm
